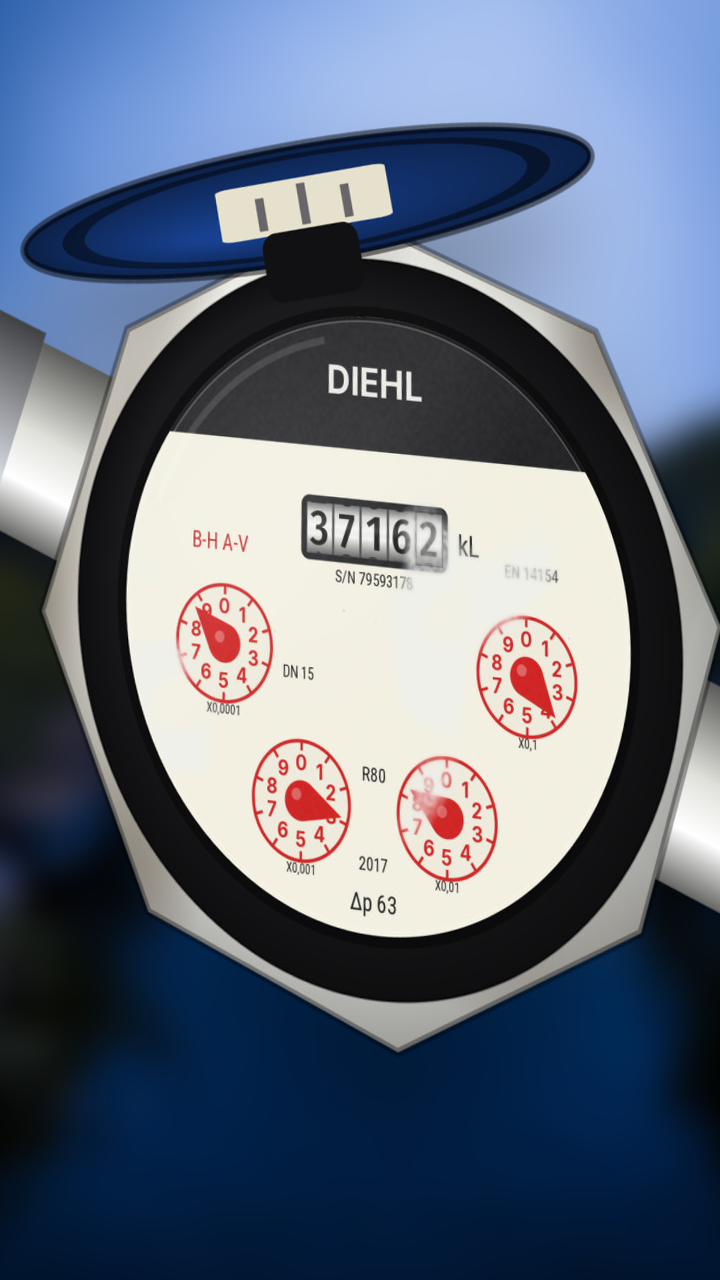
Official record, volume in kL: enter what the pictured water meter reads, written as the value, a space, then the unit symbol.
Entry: 37162.3828 kL
